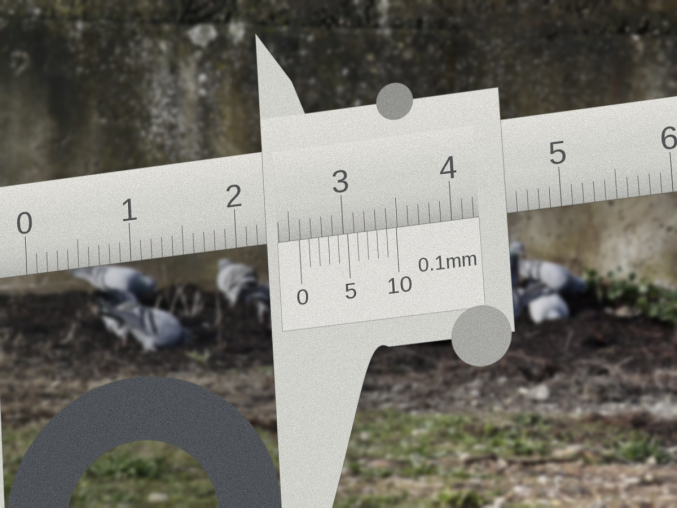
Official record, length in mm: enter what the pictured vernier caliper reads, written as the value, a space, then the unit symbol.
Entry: 25.9 mm
